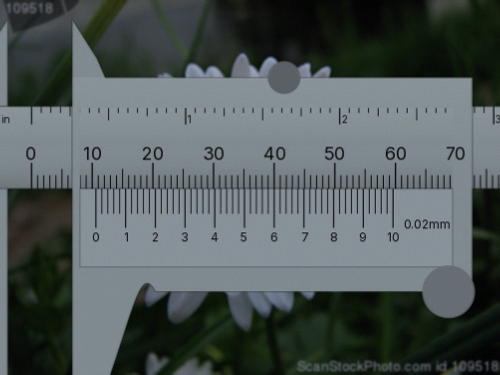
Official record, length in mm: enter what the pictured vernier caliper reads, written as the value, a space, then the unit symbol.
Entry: 10.6 mm
